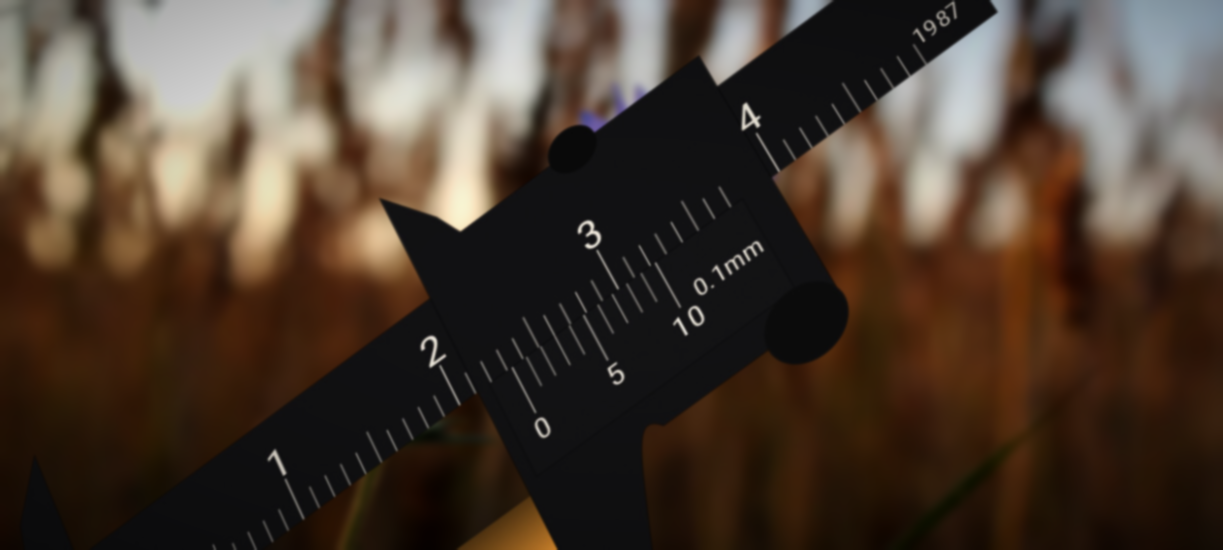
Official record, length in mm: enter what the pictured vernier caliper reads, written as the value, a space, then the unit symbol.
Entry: 23.3 mm
